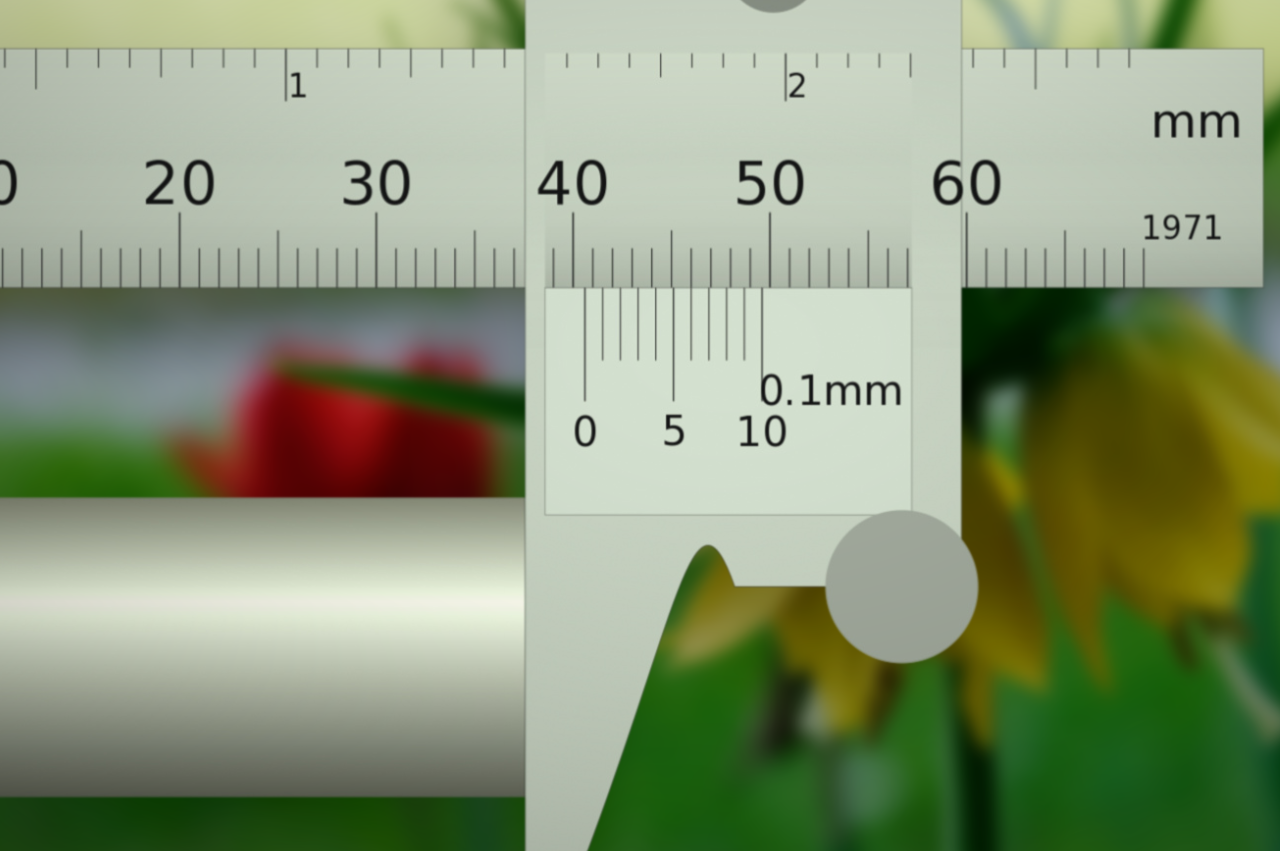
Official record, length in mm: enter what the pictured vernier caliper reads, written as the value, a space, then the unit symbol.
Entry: 40.6 mm
